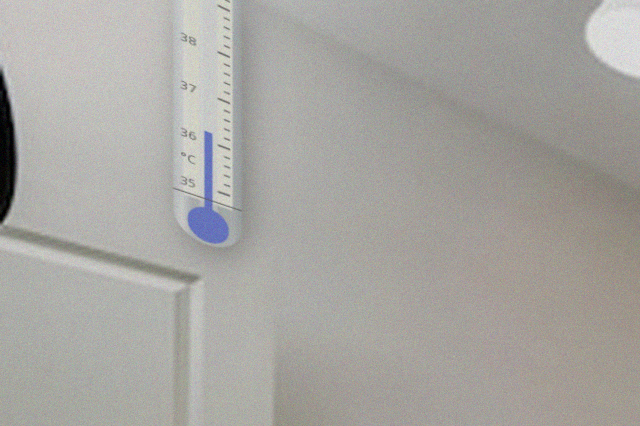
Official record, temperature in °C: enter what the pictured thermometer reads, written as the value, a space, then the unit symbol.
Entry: 36.2 °C
